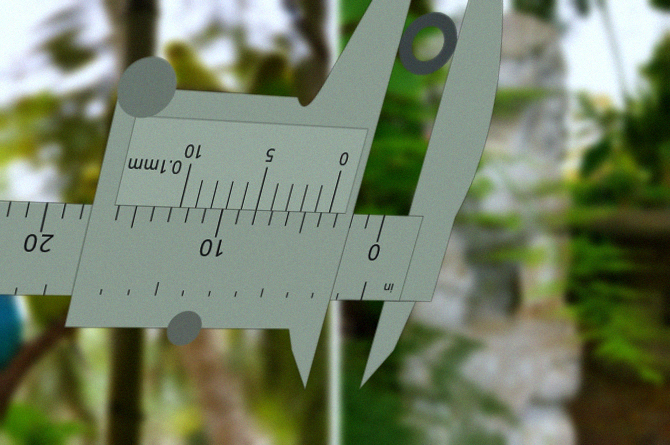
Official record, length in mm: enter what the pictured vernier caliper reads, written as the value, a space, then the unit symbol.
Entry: 3.5 mm
